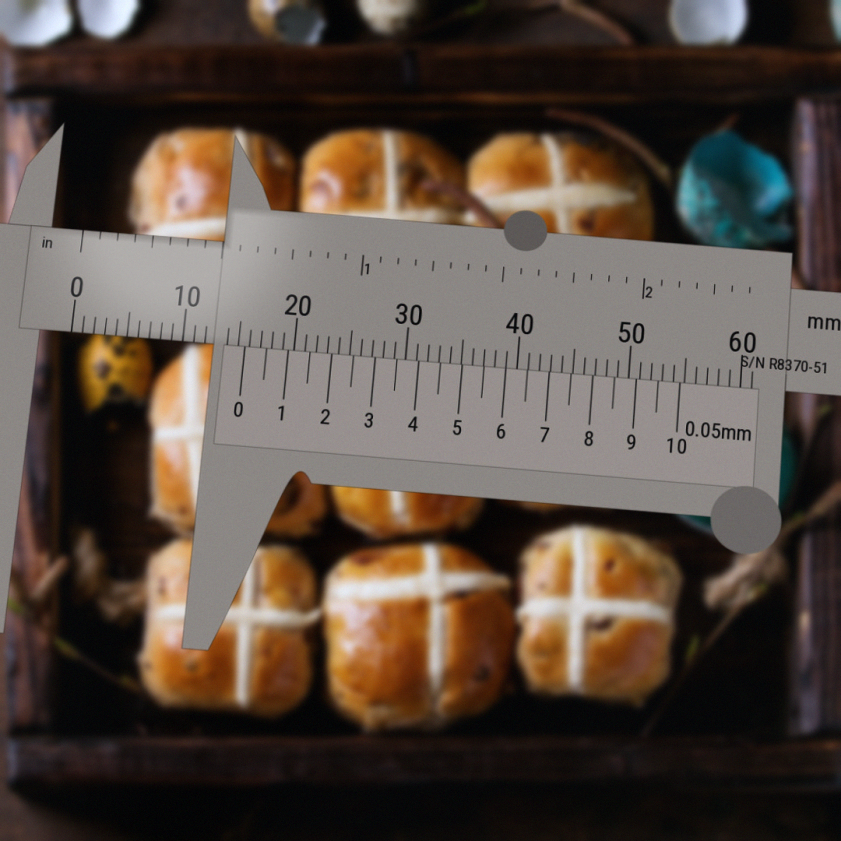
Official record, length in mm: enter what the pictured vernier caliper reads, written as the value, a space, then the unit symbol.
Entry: 15.6 mm
